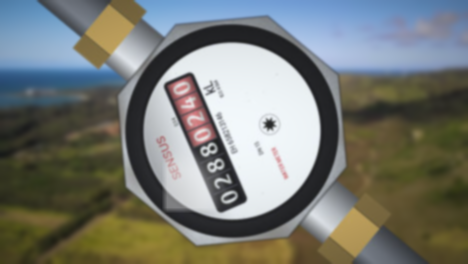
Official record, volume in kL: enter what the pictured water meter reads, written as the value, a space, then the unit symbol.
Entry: 288.0240 kL
